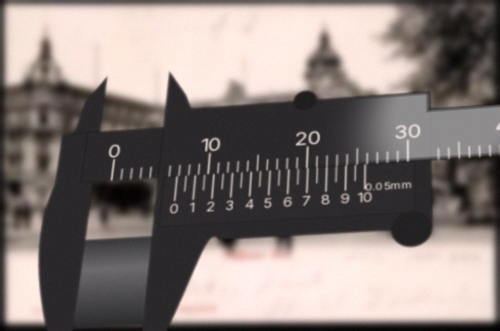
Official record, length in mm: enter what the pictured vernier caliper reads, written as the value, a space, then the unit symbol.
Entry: 6.8 mm
